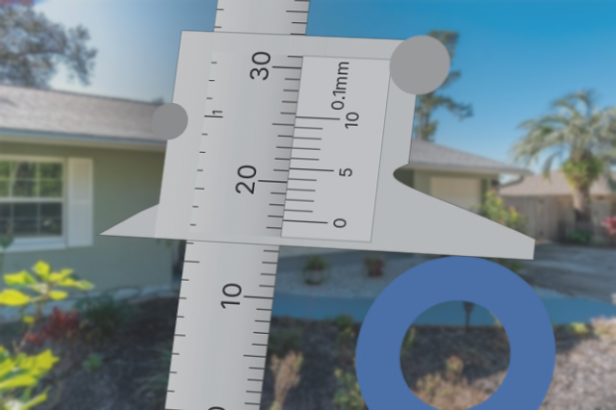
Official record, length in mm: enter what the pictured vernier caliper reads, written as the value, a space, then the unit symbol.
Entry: 16.7 mm
